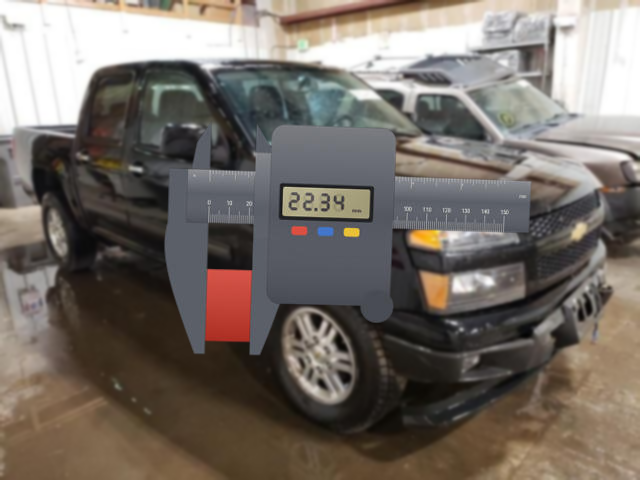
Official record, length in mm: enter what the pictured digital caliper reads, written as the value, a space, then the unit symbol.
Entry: 22.34 mm
